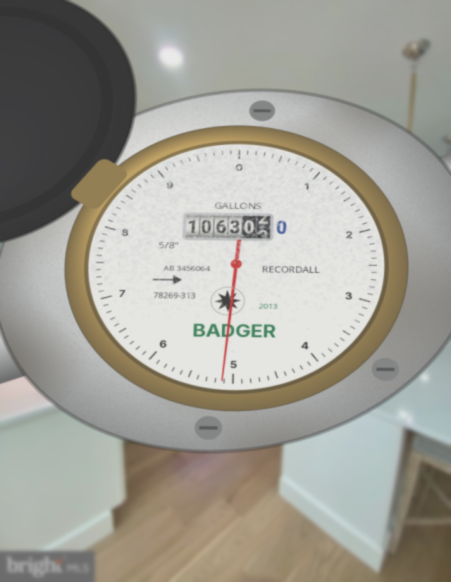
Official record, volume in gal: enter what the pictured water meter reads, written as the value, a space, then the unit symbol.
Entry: 1063025.1 gal
